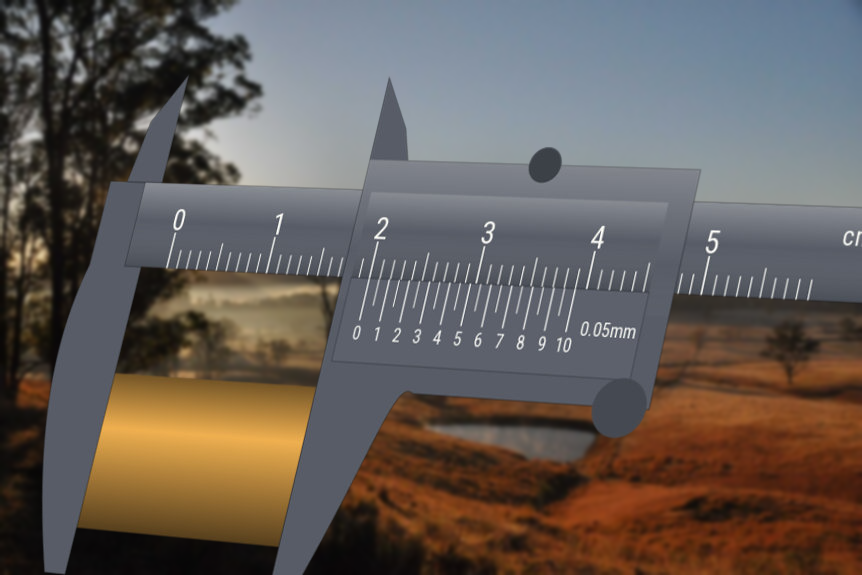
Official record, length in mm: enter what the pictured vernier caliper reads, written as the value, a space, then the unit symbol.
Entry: 20.0 mm
